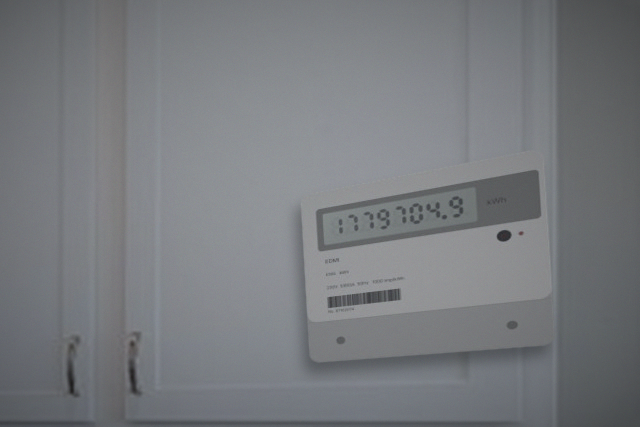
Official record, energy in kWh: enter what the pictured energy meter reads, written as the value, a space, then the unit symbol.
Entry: 1779704.9 kWh
